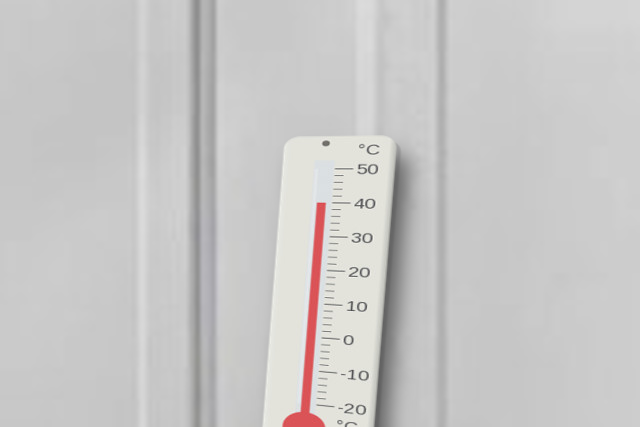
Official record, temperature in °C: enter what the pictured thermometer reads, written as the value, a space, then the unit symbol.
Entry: 40 °C
